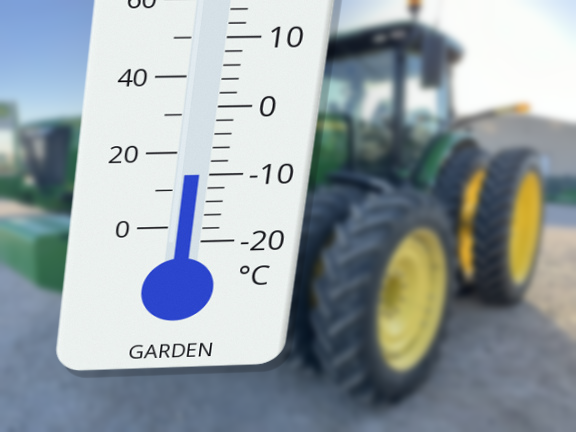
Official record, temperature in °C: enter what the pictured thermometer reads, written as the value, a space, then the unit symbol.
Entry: -10 °C
